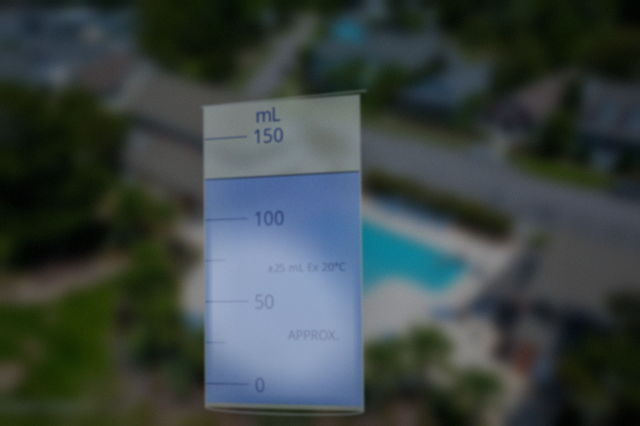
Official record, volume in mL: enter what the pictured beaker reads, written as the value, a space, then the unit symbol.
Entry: 125 mL
